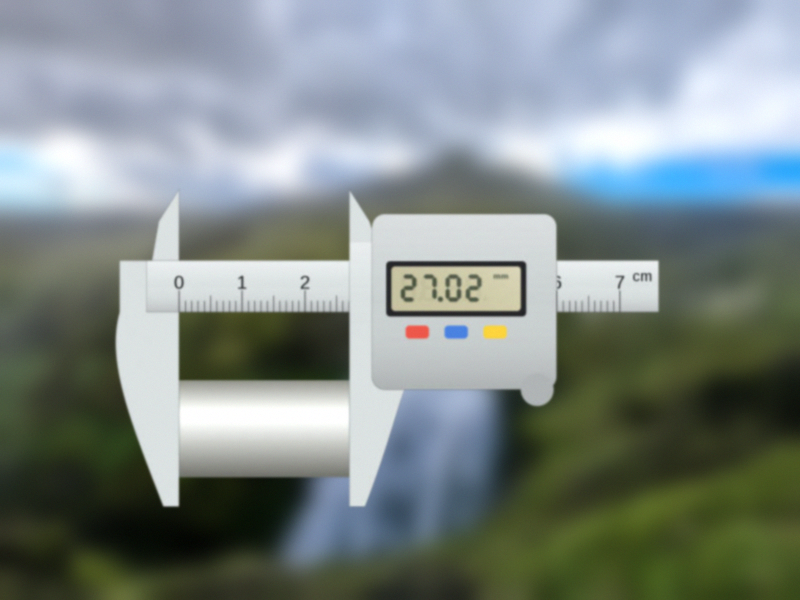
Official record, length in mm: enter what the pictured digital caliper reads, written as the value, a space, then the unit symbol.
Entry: 27.02 mm
